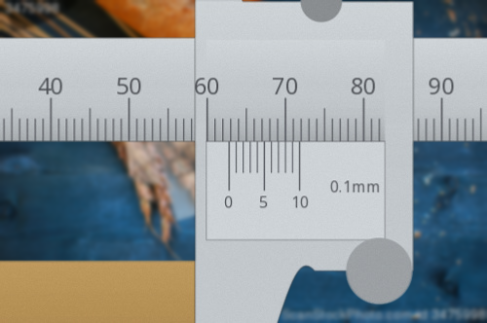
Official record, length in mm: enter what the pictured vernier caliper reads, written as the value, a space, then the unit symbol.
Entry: 62.8 mm
